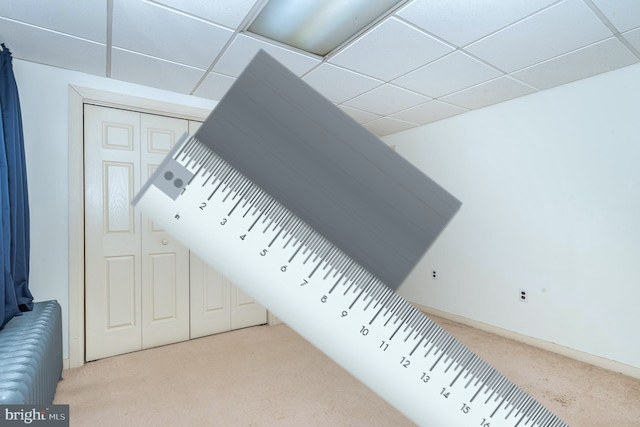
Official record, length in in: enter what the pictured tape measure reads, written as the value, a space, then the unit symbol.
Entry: 10 in
